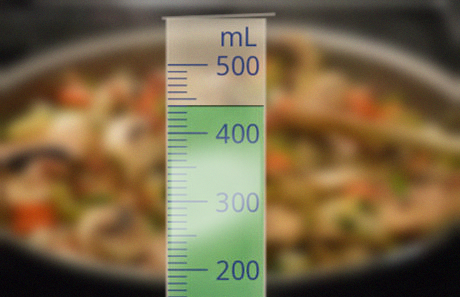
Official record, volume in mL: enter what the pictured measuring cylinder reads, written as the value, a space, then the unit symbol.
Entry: 440 mL
